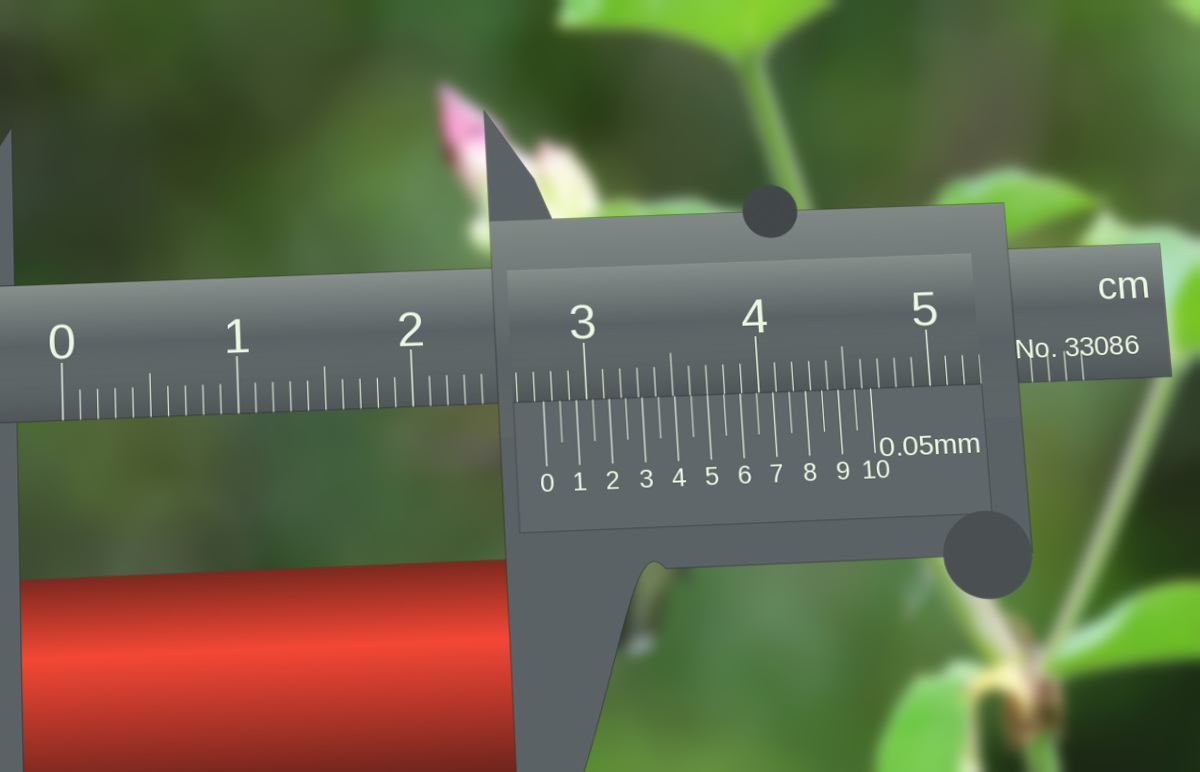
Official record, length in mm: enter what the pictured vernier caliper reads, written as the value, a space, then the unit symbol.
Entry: 27.5 mm
